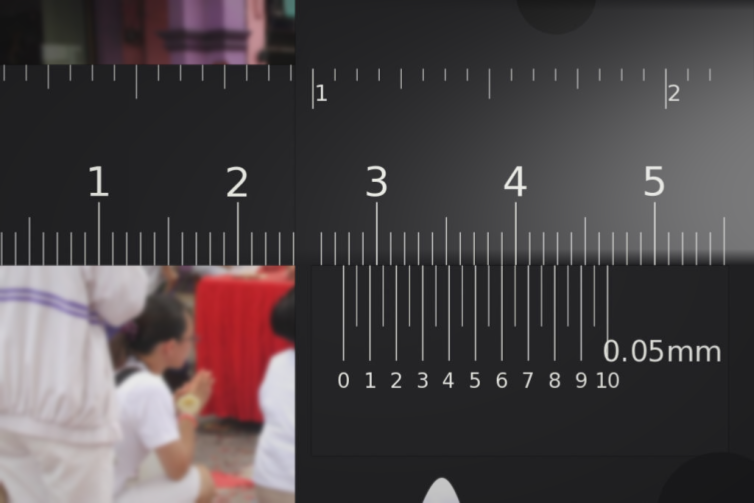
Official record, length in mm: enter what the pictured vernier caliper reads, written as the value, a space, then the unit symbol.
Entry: 27.6 mm
